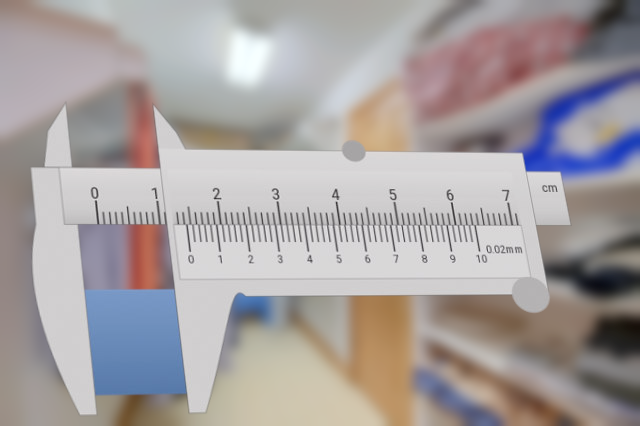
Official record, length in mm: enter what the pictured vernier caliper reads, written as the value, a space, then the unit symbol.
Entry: 14.4 mm
